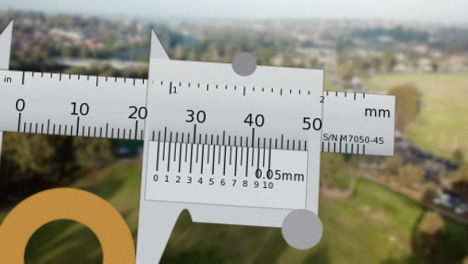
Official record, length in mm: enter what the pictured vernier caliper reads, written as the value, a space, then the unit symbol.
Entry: 24.0 mm
